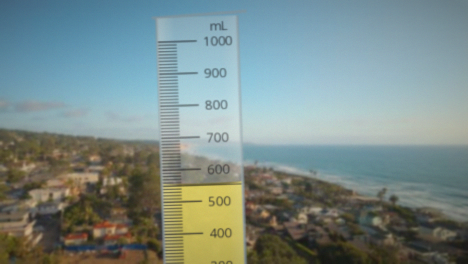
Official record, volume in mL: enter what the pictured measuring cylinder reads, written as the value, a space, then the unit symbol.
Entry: 550 mL
